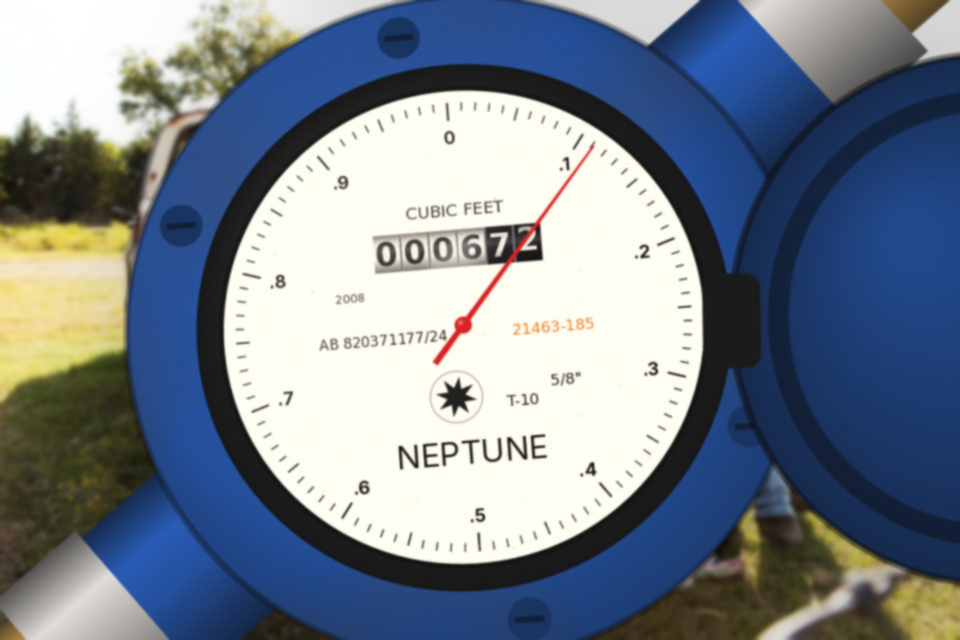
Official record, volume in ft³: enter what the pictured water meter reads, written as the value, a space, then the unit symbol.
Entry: 672.11 ft³
